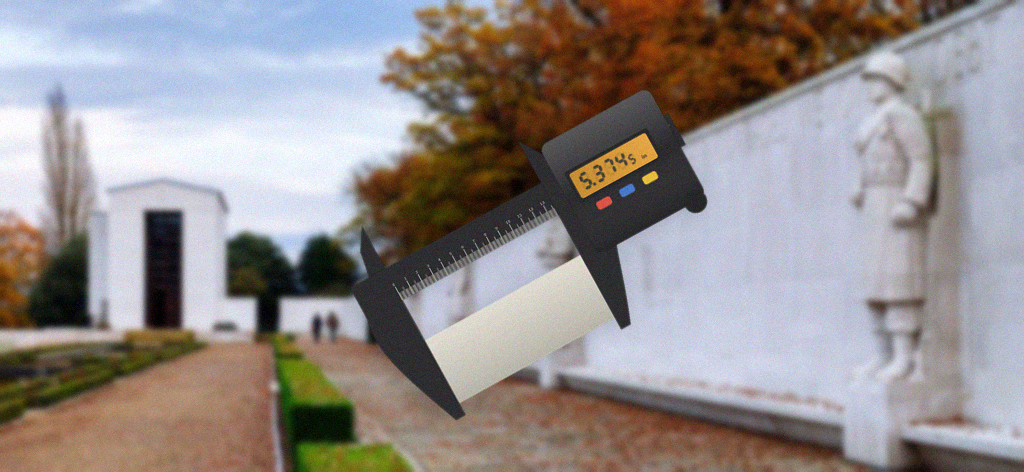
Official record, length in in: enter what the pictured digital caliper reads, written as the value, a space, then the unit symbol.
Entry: 5.3745 in
